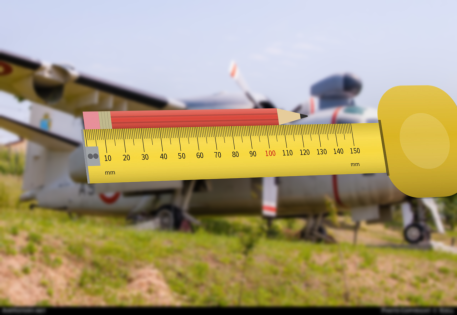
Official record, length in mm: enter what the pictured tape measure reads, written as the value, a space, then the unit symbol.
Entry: 125 mm
